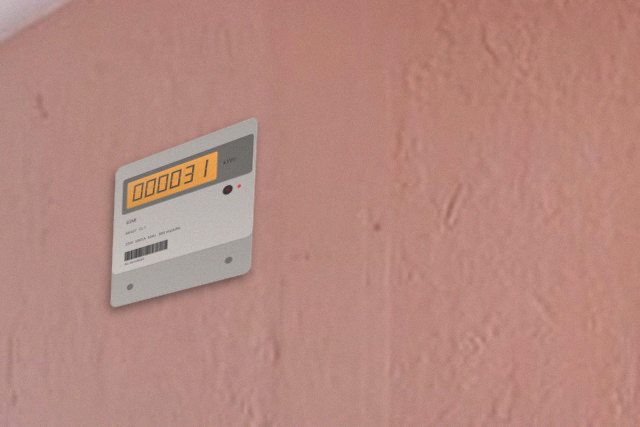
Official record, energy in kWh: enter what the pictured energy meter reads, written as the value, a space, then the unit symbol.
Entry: 31 kWh
